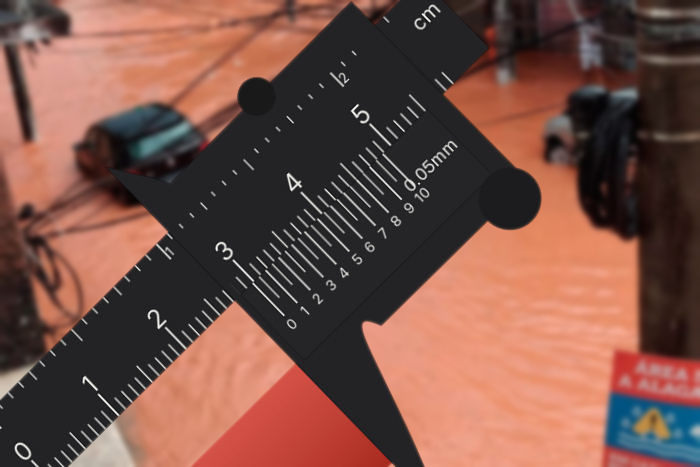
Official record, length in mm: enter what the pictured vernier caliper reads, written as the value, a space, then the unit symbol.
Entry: 29.8 mm
